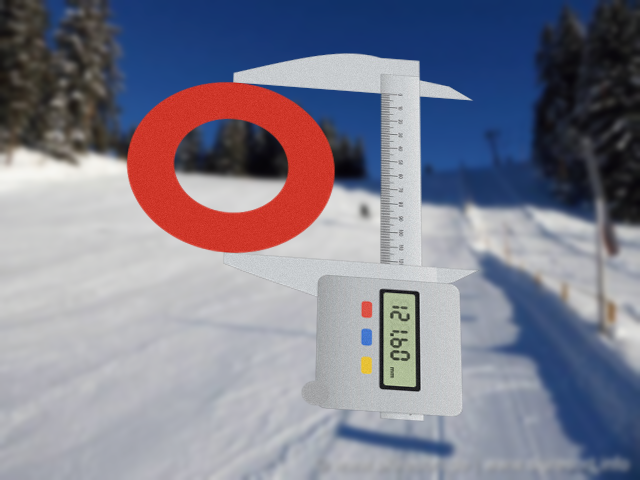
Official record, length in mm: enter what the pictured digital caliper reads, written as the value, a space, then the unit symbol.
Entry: 121.60 mm
